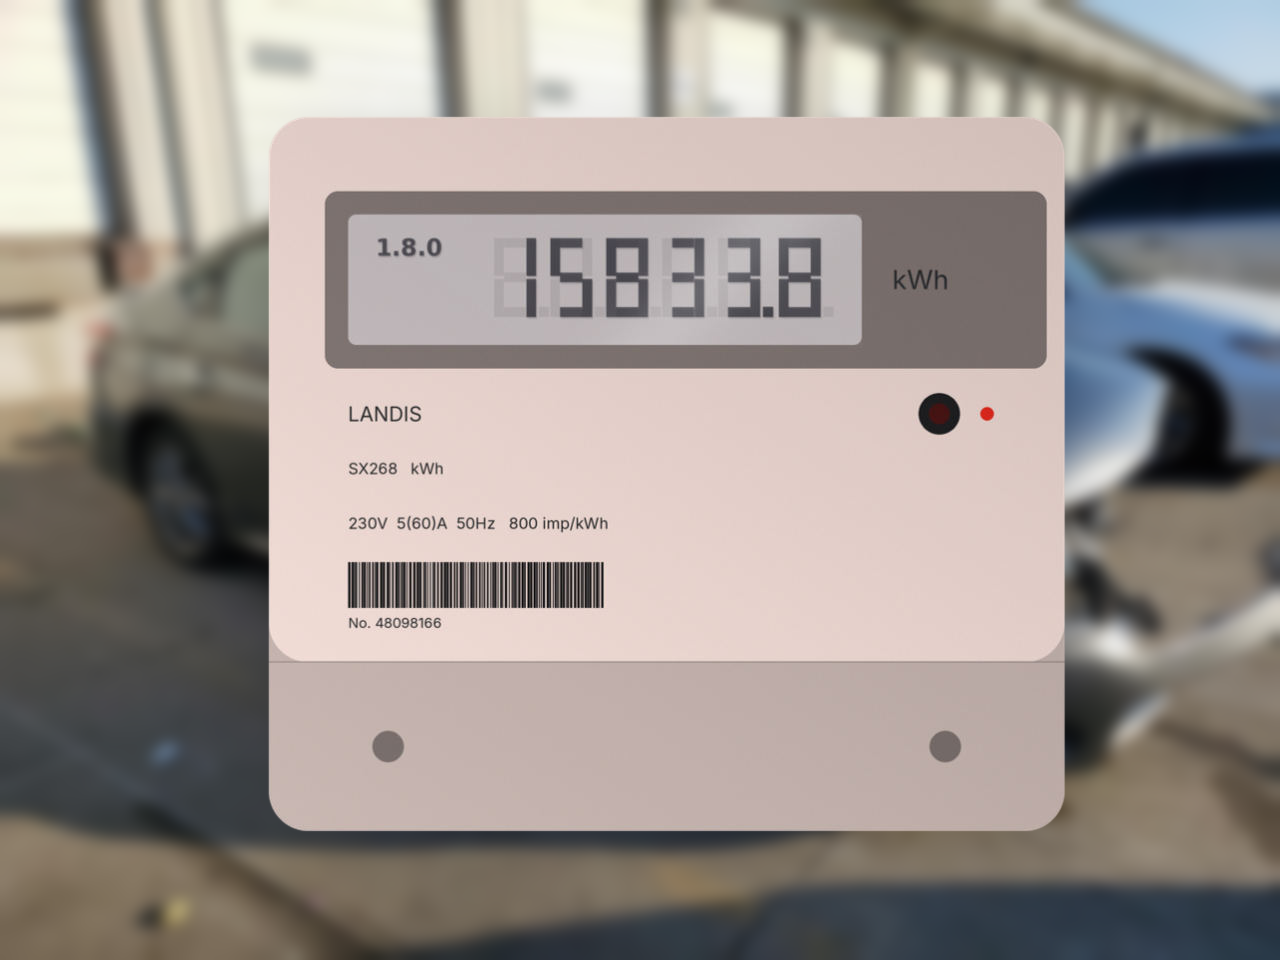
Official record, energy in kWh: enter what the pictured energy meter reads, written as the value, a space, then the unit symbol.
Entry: 15833.8 kWh
